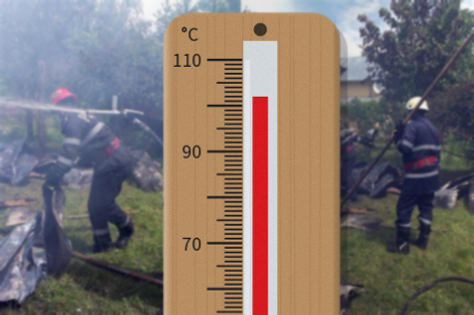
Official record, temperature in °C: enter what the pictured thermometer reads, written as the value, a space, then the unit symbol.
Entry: 102 °C
